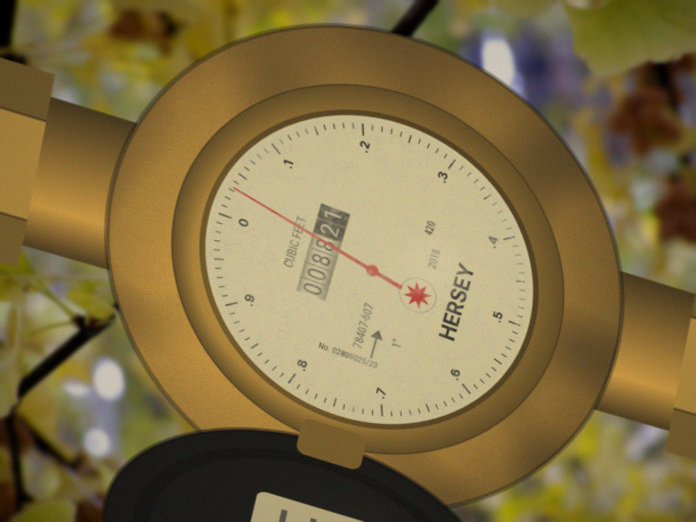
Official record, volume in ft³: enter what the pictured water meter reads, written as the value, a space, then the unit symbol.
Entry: 8821.03 ft³
